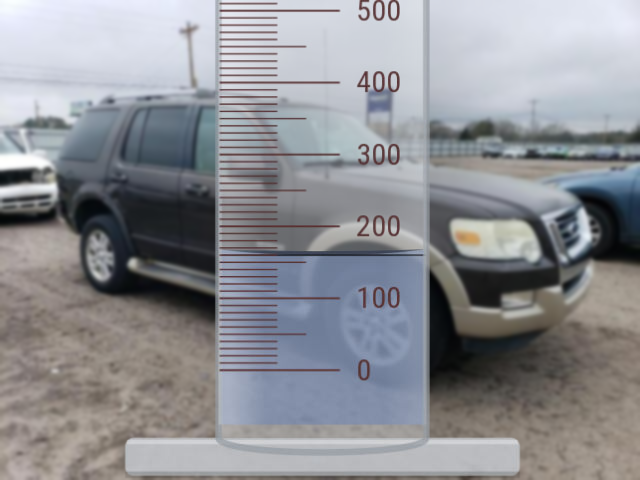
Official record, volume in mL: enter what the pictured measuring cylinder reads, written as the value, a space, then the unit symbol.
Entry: 160 mL
